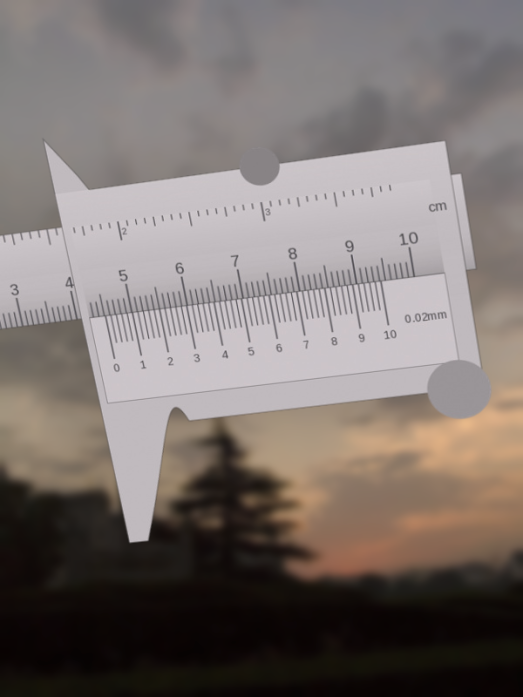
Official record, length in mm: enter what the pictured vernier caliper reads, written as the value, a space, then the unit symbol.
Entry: 45.2 mm
